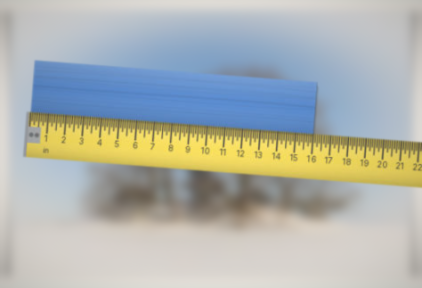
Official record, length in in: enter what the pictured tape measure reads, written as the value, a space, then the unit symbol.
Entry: 16 in
